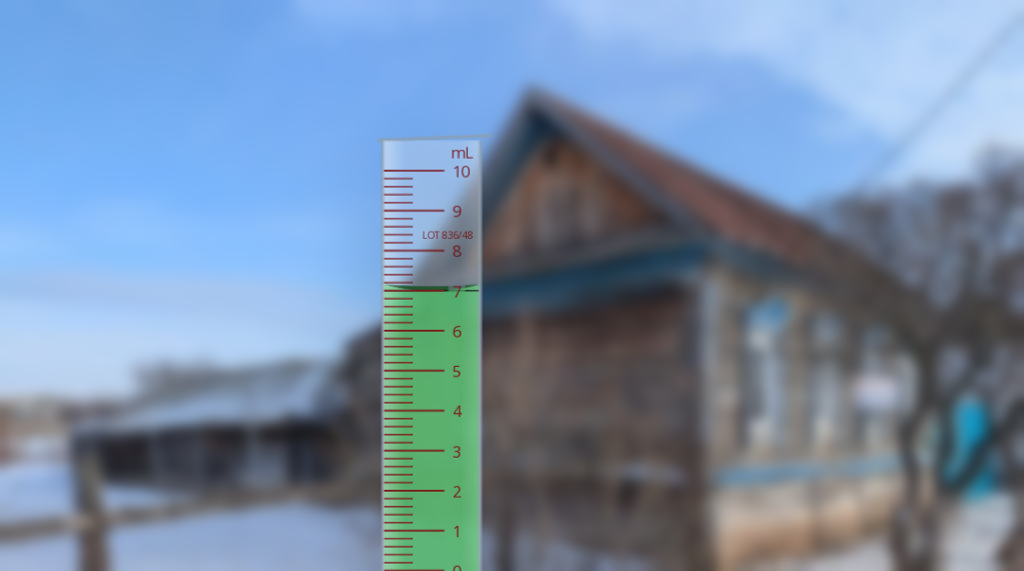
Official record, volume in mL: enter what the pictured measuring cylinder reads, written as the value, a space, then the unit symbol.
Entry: 7 mL
